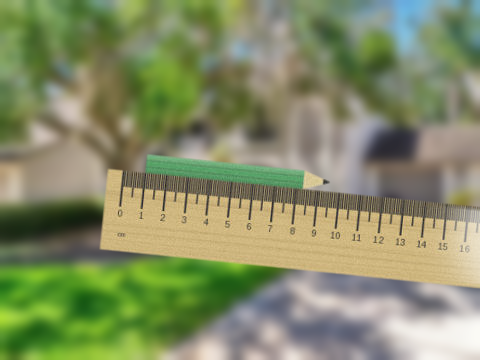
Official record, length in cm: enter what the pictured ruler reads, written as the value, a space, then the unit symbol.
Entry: 8.5 cm
